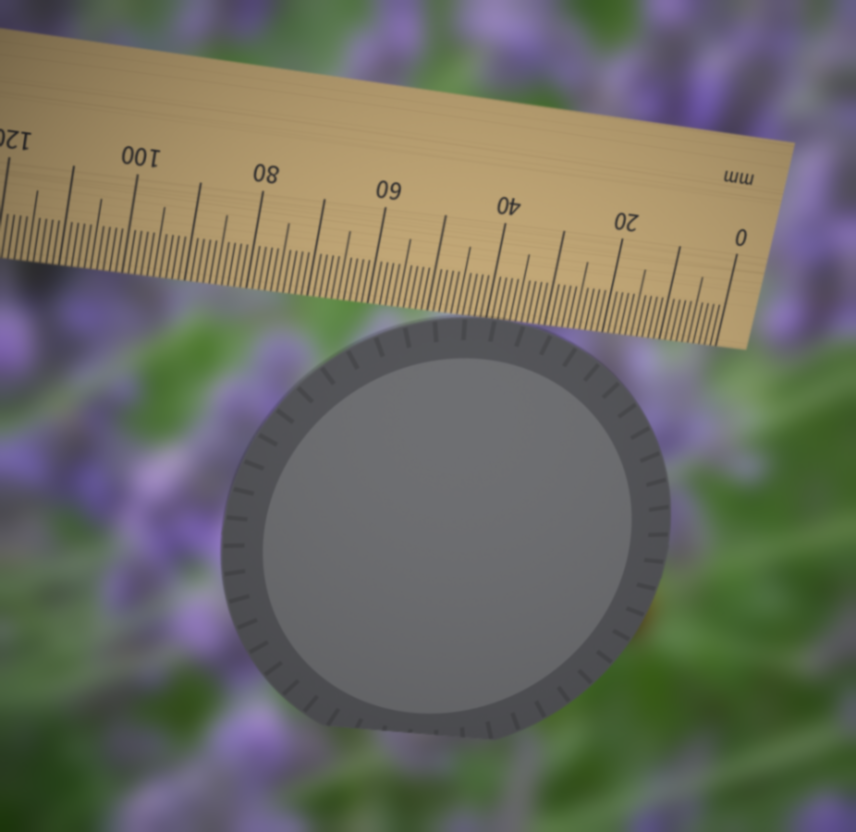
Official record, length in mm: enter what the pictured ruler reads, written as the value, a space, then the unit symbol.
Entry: 77 mm
